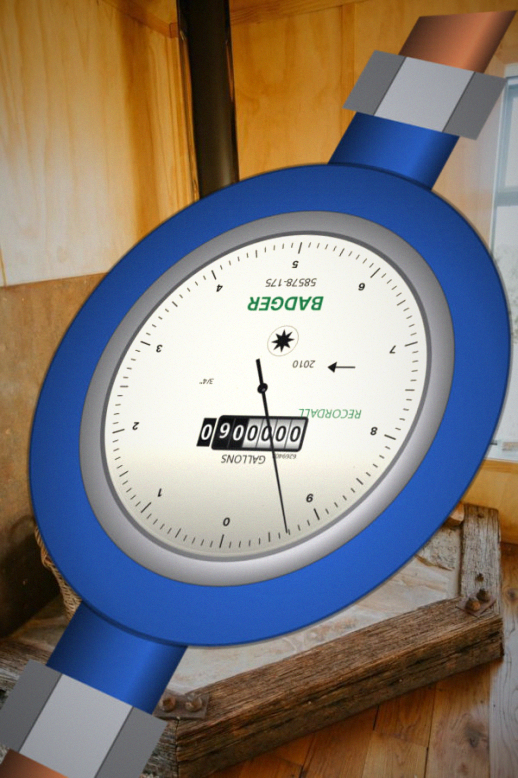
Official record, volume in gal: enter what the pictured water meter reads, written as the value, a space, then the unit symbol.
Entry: 59.3 gal
